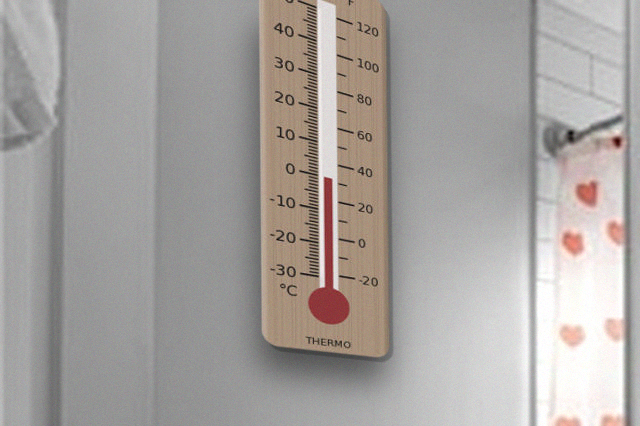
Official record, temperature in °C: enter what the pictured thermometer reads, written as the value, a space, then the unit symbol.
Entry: 0 °C
